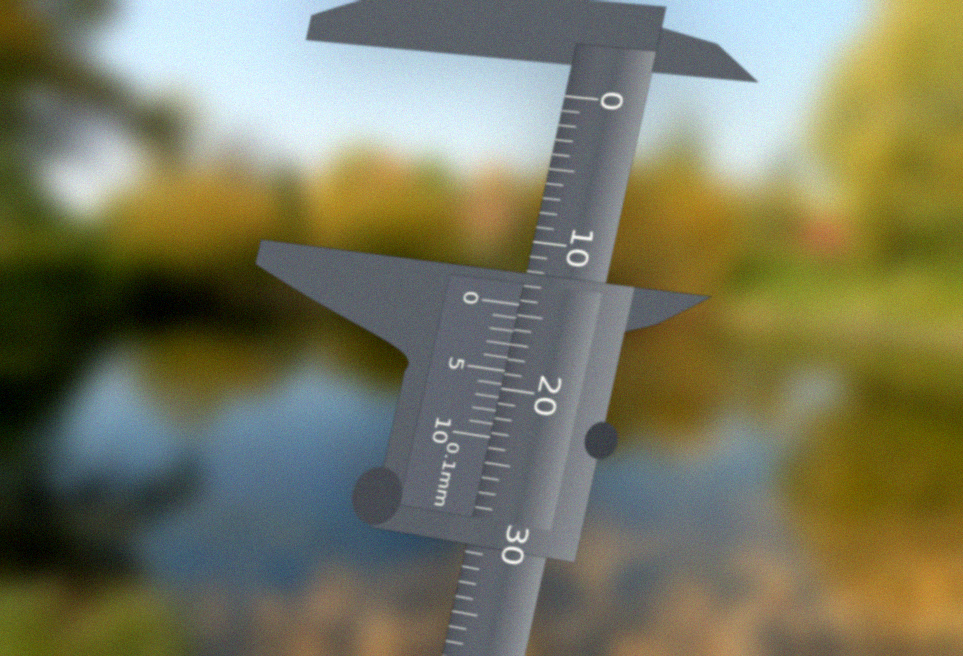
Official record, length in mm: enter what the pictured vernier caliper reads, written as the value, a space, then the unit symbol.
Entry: 14.3 mm
